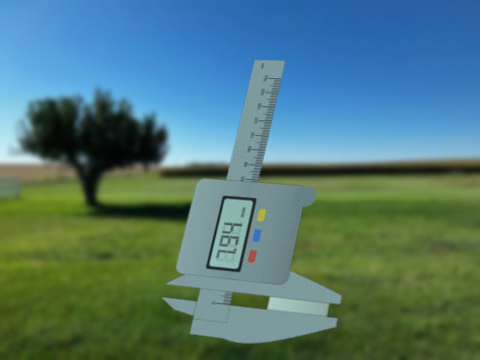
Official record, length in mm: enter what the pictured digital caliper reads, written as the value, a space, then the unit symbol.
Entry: 7.94 mm
